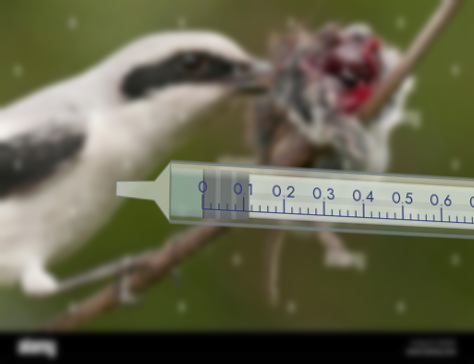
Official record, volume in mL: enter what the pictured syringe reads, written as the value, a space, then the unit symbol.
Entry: 0 mL
